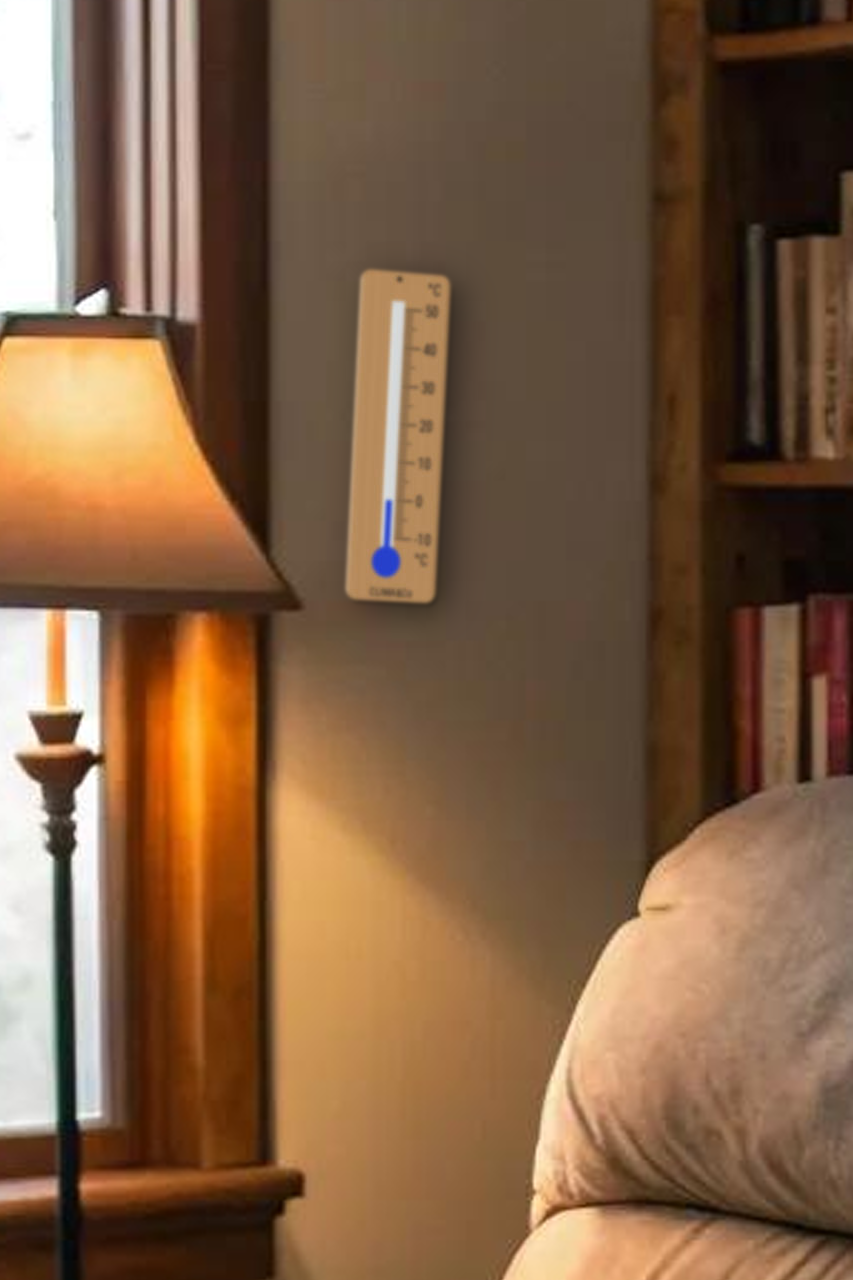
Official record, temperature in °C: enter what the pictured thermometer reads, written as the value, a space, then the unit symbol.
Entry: 0 °C
